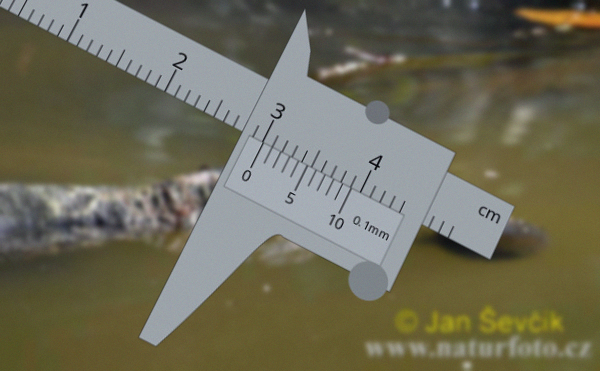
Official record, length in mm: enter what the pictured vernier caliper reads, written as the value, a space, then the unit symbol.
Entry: 30.1 mm
